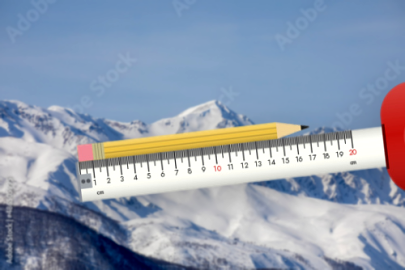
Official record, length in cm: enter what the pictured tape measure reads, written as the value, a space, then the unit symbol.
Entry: 17 cm
